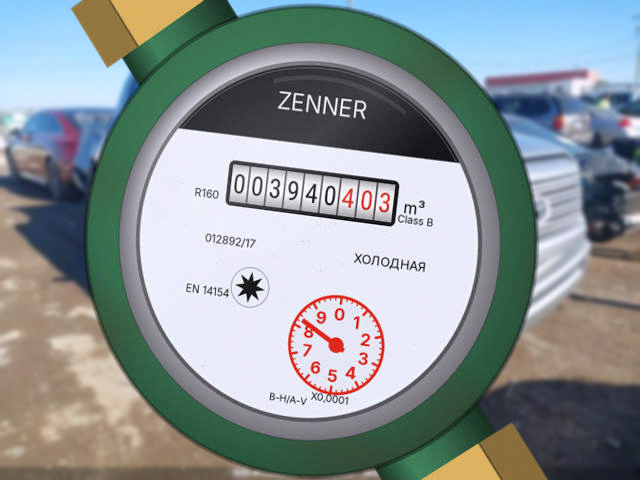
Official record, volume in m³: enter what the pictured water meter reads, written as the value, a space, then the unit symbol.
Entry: 3940.4038 m³
